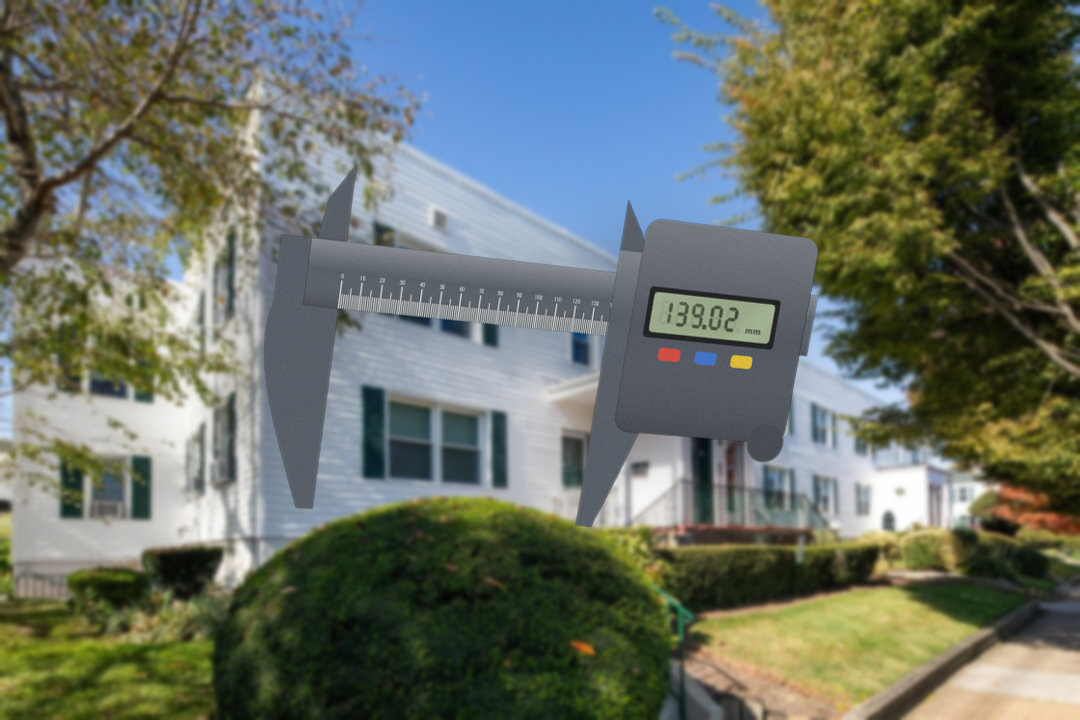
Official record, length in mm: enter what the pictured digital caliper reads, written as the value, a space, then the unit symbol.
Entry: 139.02 mm
